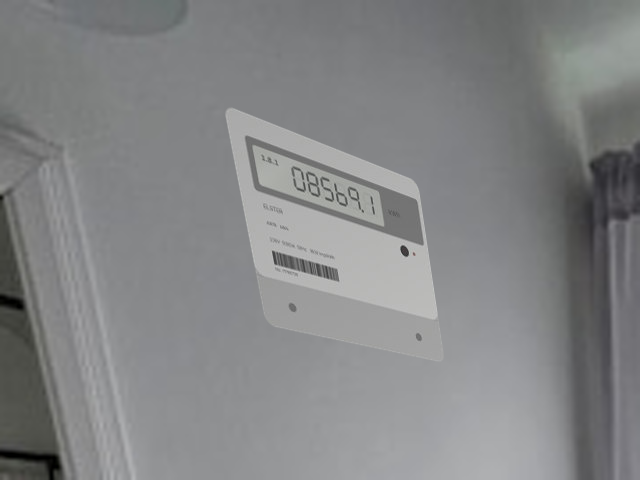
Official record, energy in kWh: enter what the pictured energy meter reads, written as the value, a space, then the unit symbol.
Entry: 8569.1 kWh
